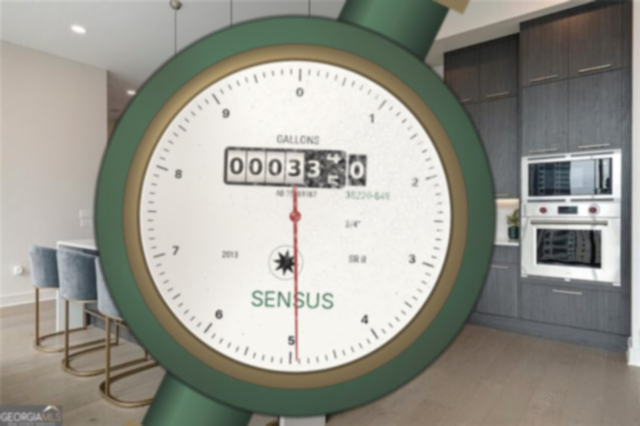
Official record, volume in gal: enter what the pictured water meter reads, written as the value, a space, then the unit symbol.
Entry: 3344.9 gal
